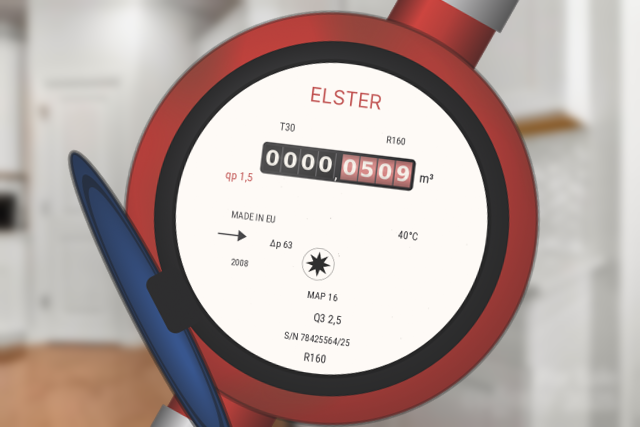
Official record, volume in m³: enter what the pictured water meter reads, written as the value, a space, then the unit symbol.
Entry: 0.0509 m³
